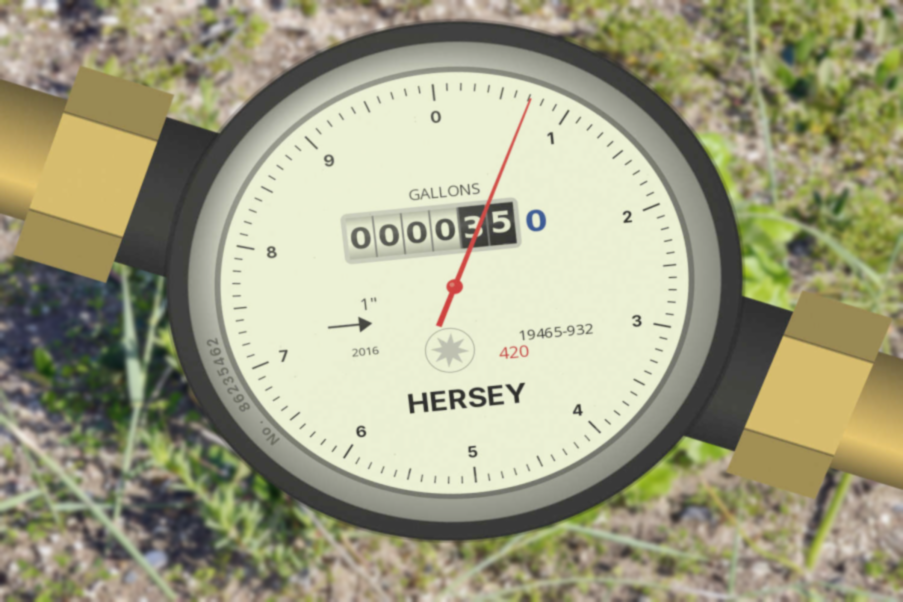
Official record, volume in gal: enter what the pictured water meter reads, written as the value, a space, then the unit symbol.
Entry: 350.7 gal
